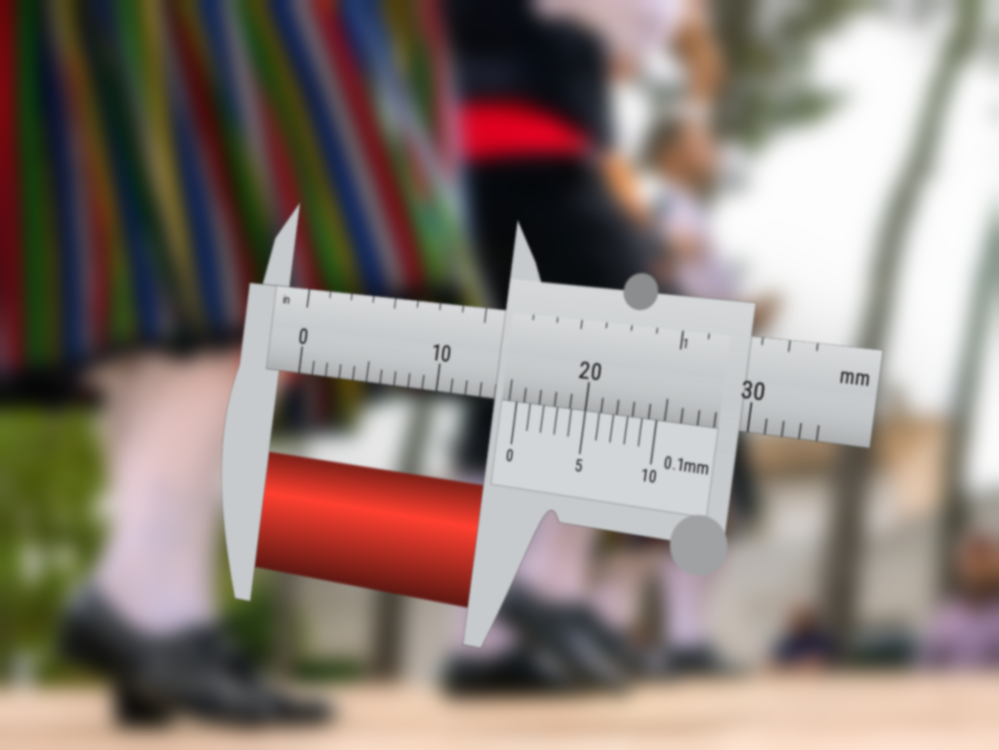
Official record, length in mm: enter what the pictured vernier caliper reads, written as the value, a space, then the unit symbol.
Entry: 15.5 mm
